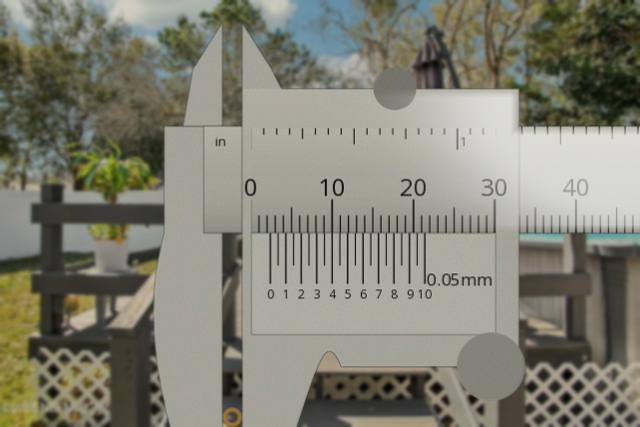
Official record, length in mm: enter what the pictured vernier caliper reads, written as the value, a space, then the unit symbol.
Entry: 2.4 mm
